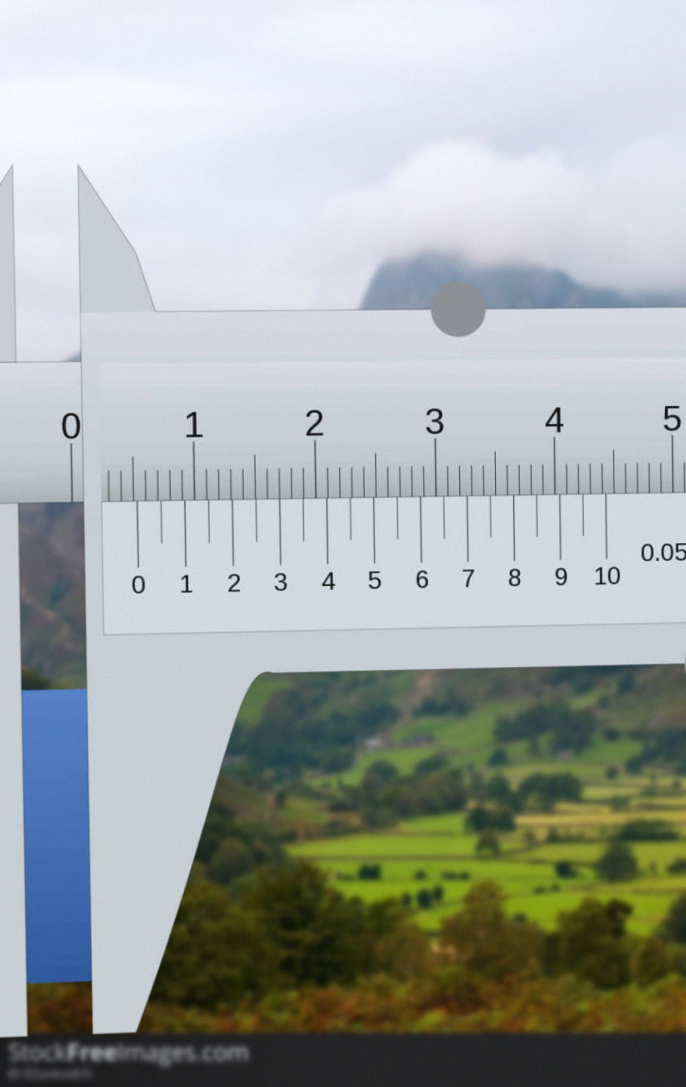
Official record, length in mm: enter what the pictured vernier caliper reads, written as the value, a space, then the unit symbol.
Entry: 5.3 mm
